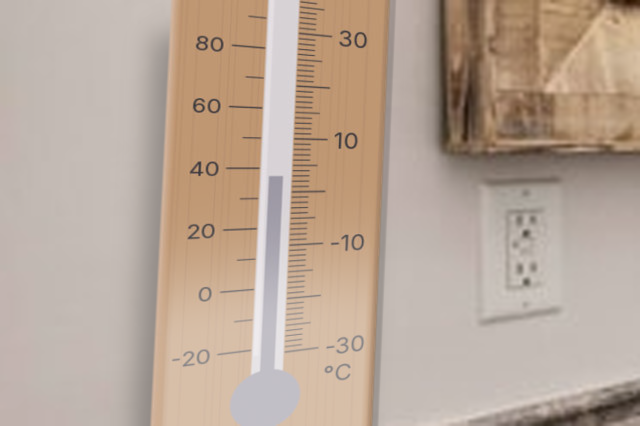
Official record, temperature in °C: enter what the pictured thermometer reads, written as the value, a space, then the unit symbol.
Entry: 3 °C
